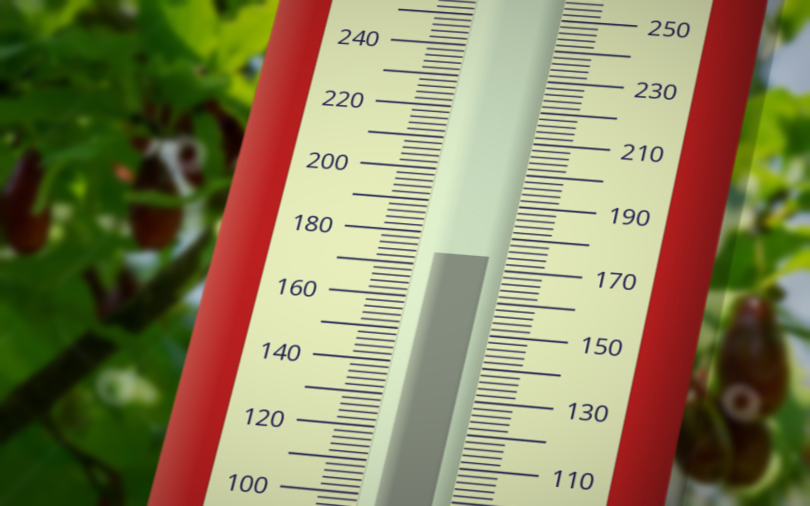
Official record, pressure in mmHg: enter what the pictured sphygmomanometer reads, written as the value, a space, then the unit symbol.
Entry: 174 mmHg
